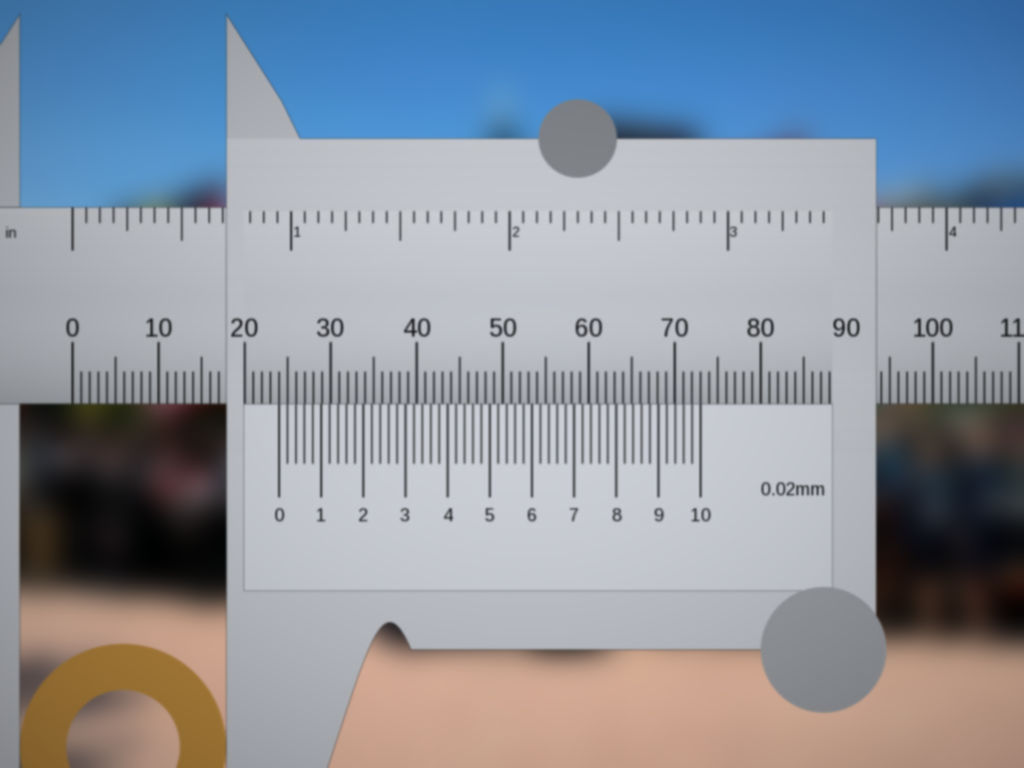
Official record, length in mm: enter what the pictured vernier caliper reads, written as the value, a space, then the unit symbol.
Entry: 24.0 mm
